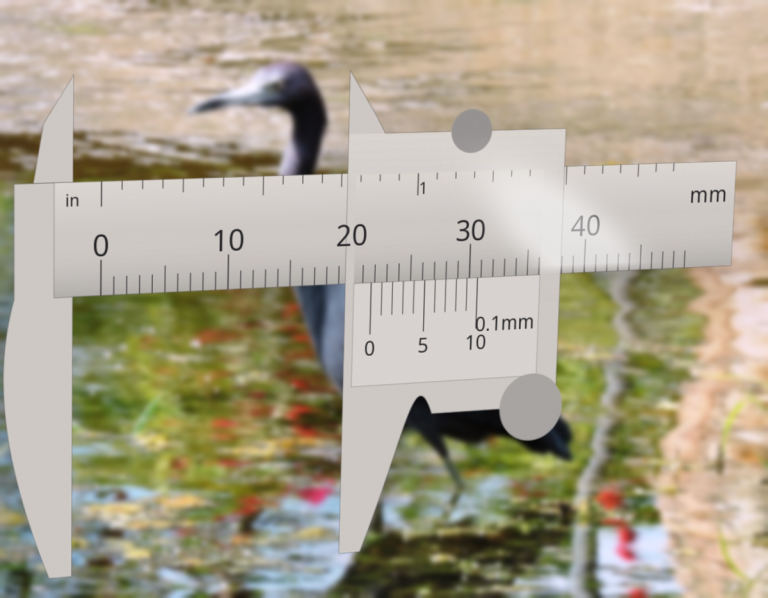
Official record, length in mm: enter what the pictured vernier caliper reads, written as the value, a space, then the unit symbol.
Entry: 21.7 mm
